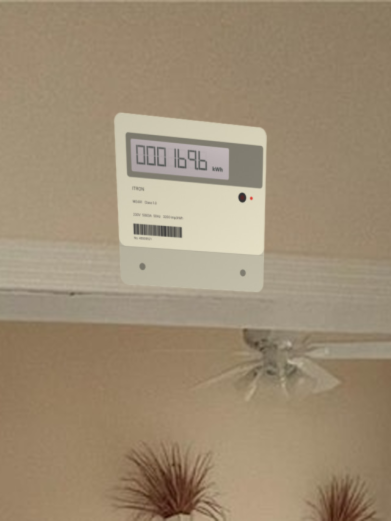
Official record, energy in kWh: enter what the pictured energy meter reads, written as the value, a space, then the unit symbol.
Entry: 169.6 kWh
